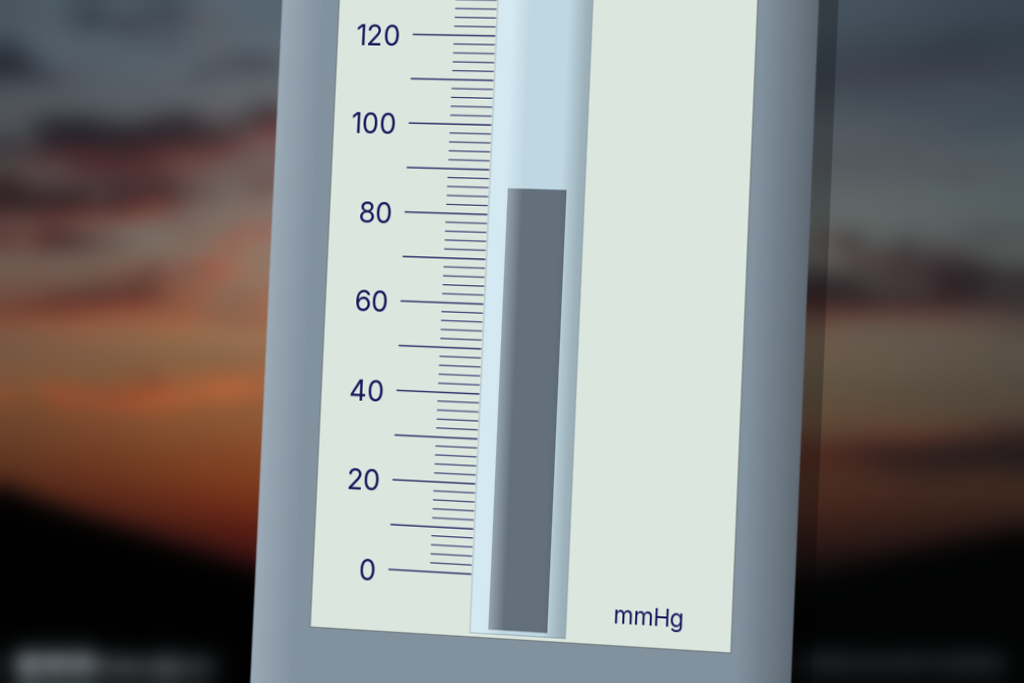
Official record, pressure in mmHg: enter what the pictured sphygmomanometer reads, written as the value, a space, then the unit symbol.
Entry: 86 mmHg
